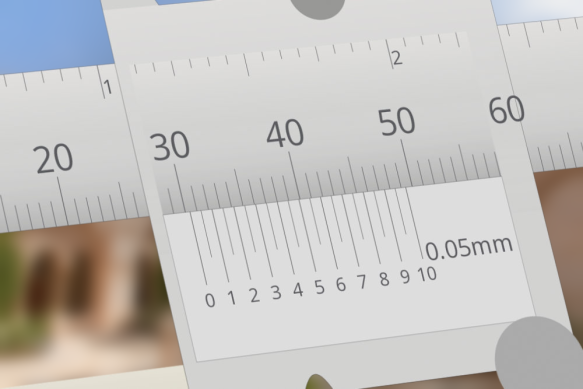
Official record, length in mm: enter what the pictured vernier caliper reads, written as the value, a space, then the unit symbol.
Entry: 30.4 mm
